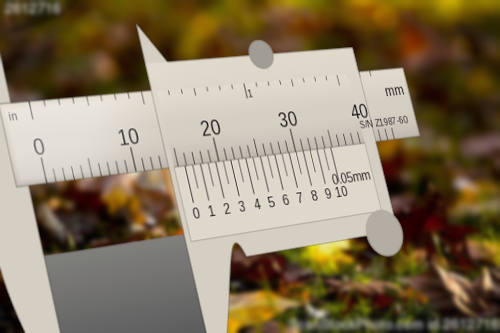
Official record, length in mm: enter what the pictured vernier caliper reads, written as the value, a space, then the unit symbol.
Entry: 15.8 mm
